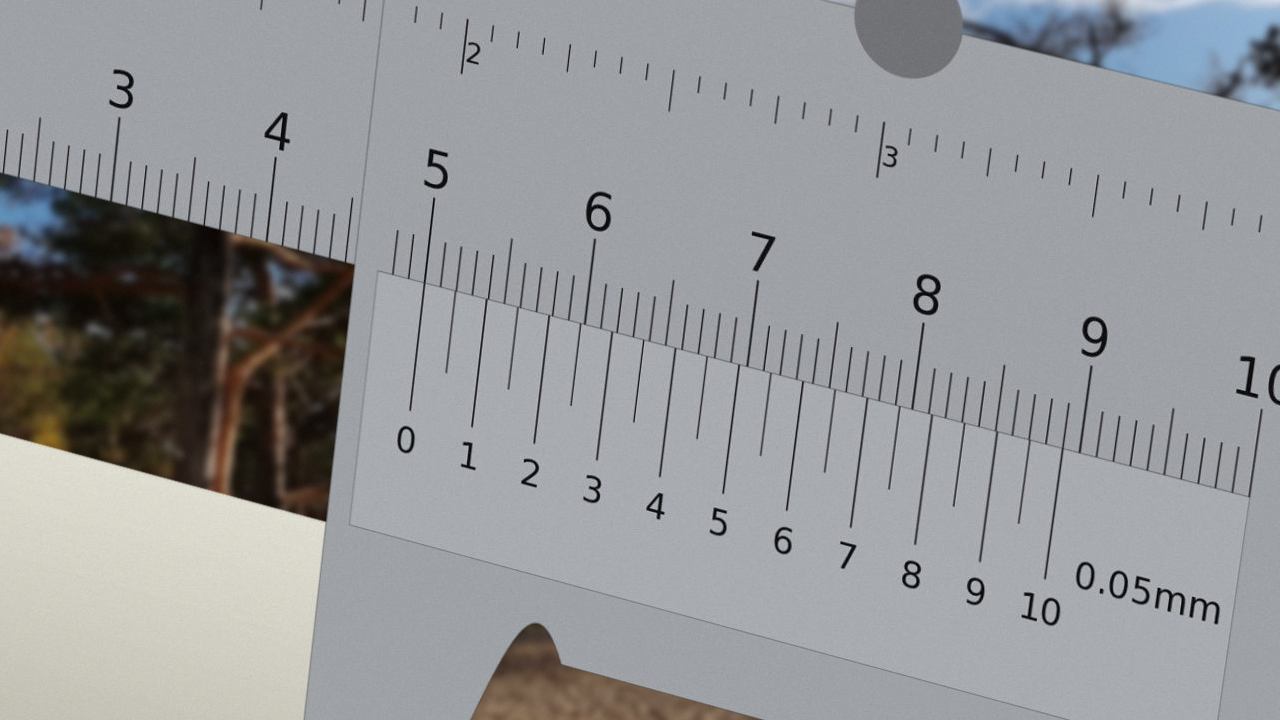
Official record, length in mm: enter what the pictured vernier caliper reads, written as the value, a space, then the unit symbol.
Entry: 50.0 mm
